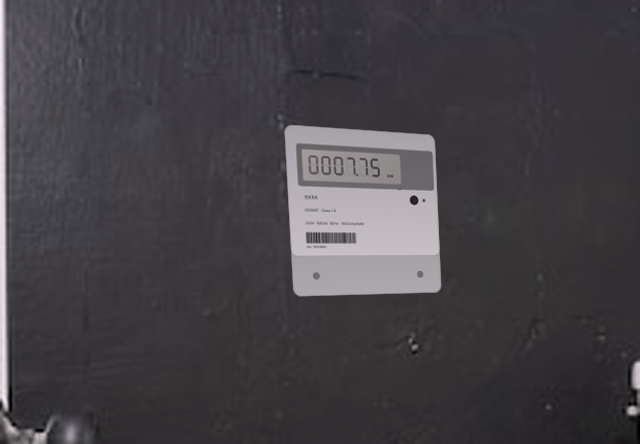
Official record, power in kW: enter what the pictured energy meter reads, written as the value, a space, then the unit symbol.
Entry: 7.75 kW
